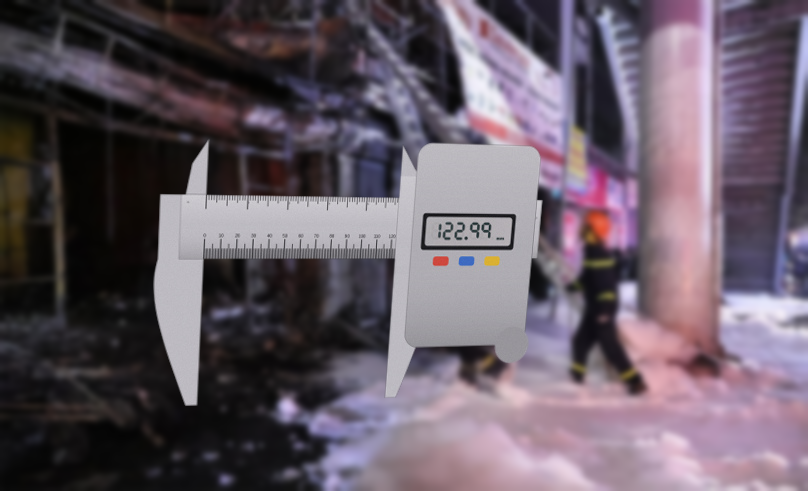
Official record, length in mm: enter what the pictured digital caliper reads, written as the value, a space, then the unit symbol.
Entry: 122.99 mm
